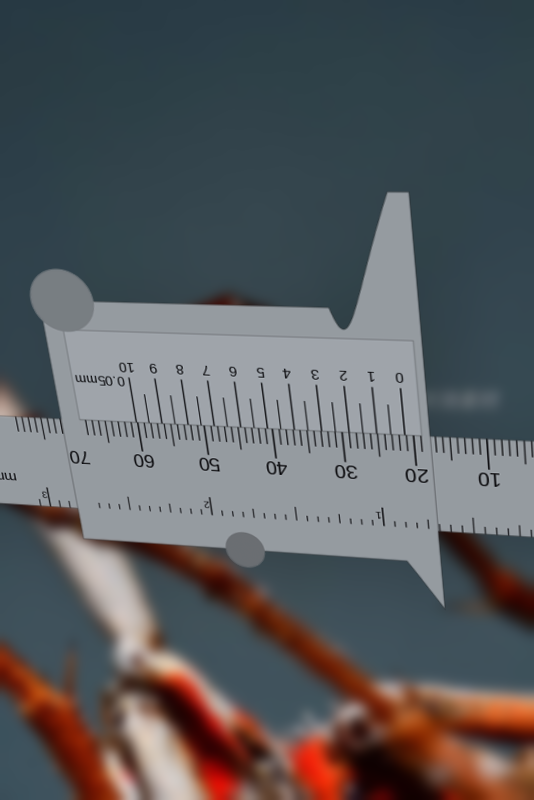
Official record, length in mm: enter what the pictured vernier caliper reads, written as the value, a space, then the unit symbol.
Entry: 21.2 mm
